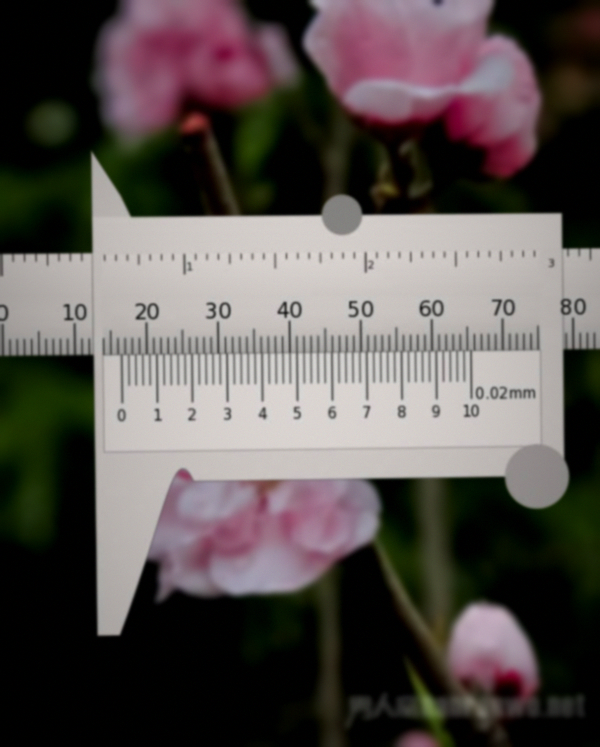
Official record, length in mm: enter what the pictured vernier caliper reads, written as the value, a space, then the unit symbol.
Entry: 16.5 mm
